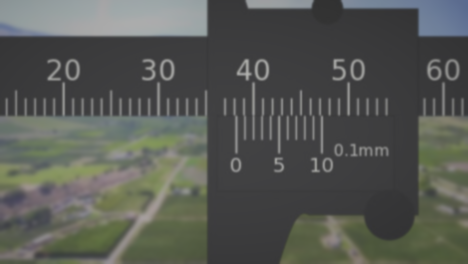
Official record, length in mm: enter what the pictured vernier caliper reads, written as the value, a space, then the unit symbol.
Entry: 38.2 mm
